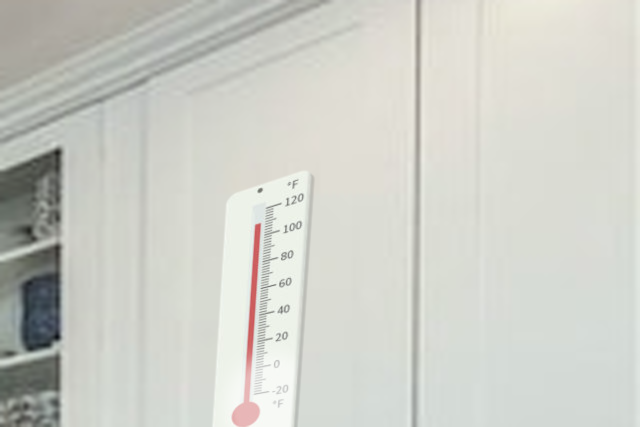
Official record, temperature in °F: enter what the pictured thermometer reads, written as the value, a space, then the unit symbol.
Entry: 110 °F
